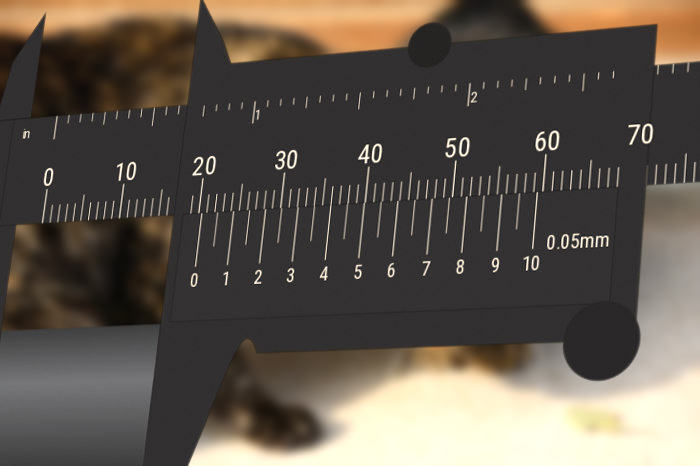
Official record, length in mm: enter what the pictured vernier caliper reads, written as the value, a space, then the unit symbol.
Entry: 20.4 mm
